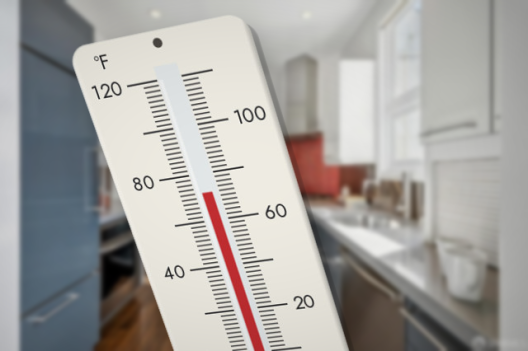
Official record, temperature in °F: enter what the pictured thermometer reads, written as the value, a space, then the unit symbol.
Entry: 72 °F
